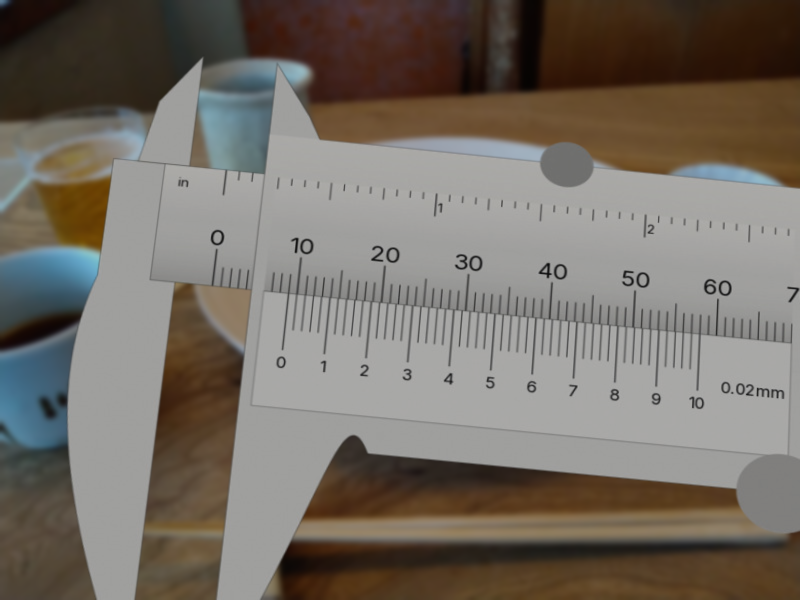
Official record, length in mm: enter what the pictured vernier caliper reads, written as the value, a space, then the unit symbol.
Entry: 9.0 mm
